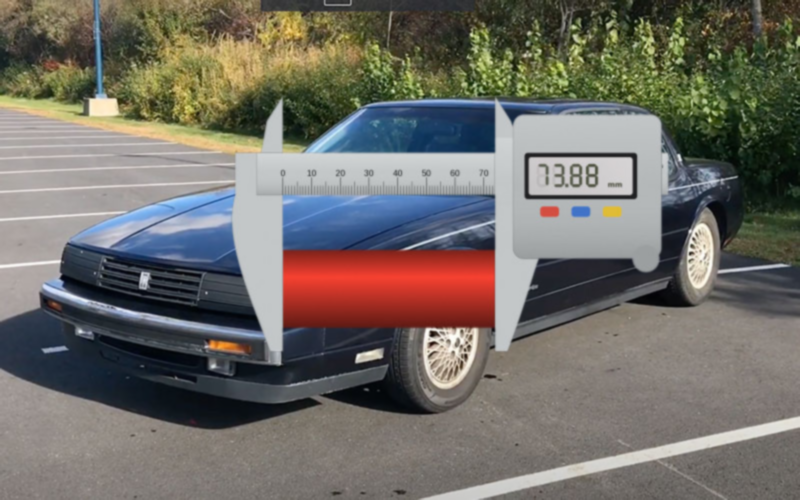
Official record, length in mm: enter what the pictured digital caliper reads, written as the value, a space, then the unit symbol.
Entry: 73.88 mm
